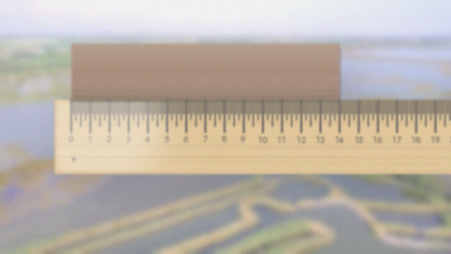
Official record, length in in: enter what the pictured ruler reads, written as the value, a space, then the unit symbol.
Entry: 14 in
